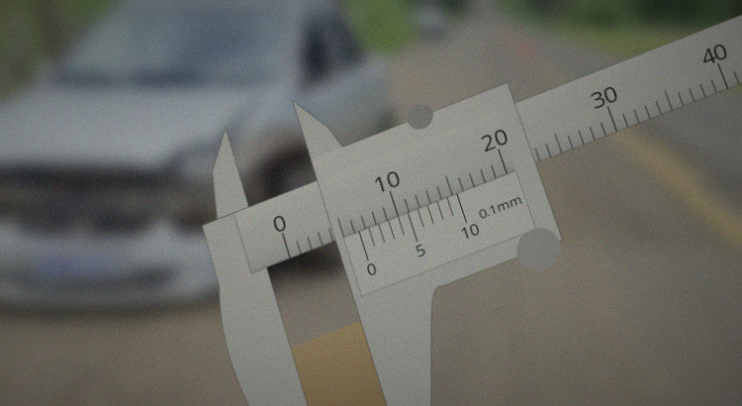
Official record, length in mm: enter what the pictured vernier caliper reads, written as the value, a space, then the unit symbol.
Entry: 6.4 mm
